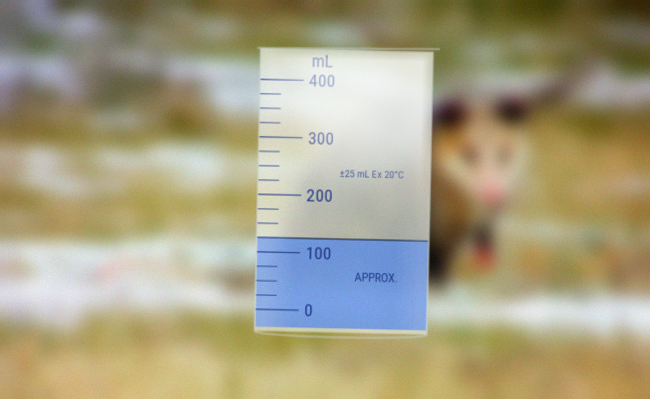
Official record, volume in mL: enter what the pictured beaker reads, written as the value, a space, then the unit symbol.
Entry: 125 mL
